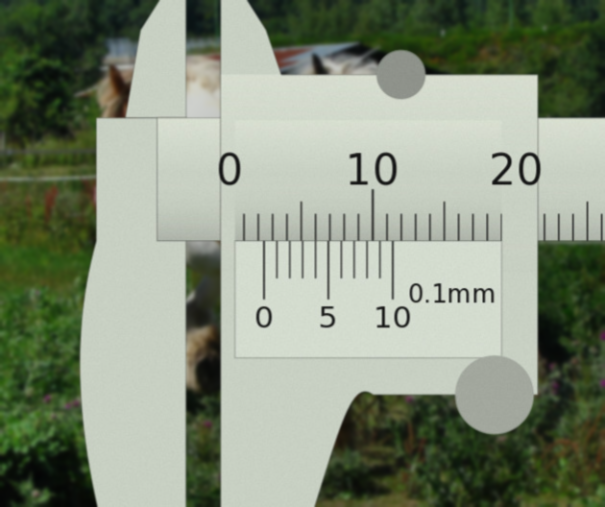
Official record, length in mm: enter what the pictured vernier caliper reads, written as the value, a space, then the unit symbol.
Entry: 2.4 mm
